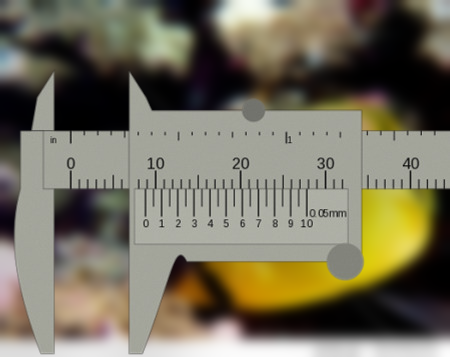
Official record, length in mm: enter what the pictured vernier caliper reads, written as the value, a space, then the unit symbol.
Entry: 8.8 mm
